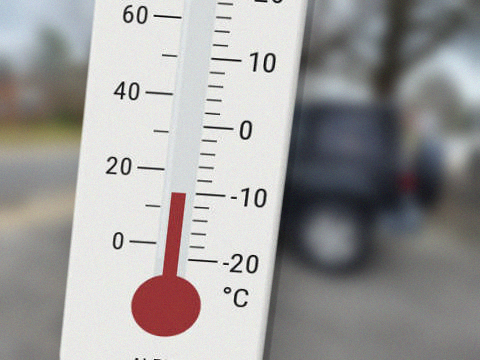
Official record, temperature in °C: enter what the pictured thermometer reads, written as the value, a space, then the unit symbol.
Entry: -10 °C
